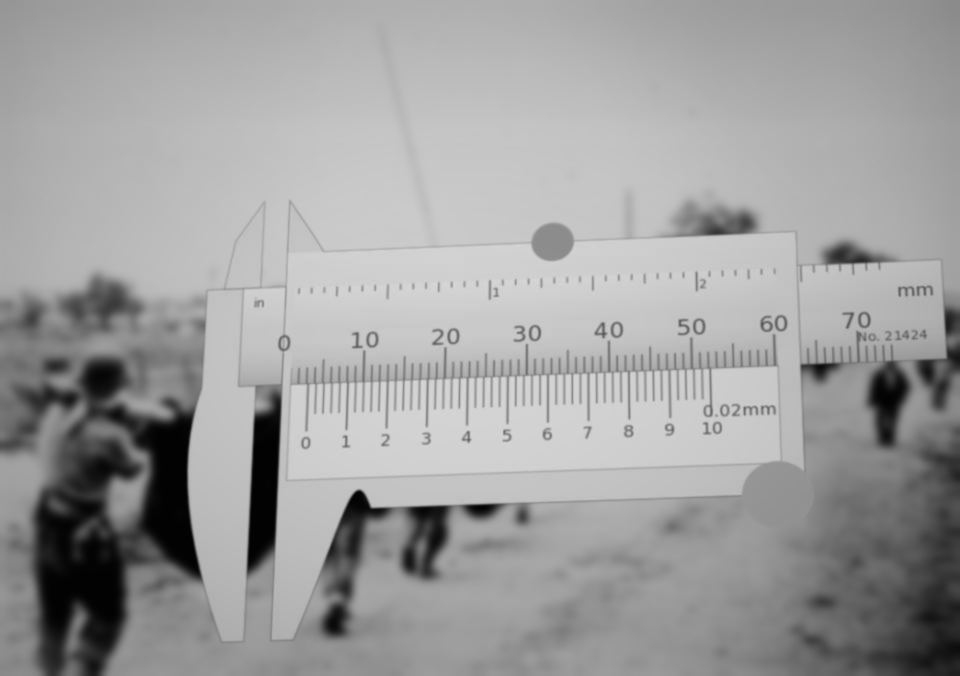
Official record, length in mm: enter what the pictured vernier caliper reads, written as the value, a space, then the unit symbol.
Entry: 3.2 mm
